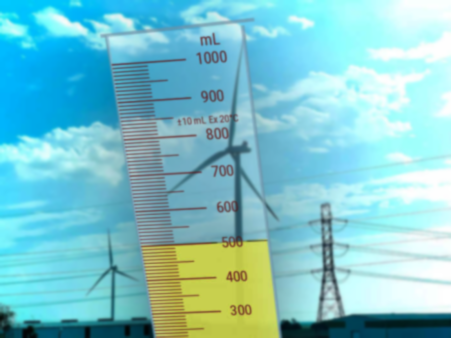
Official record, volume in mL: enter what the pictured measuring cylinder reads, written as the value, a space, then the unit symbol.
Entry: 500 mL
